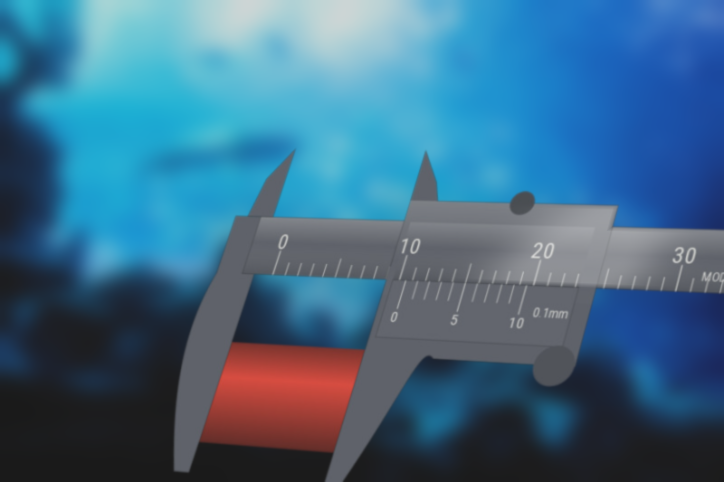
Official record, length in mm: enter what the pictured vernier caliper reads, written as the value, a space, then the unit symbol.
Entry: 10.5 mm
